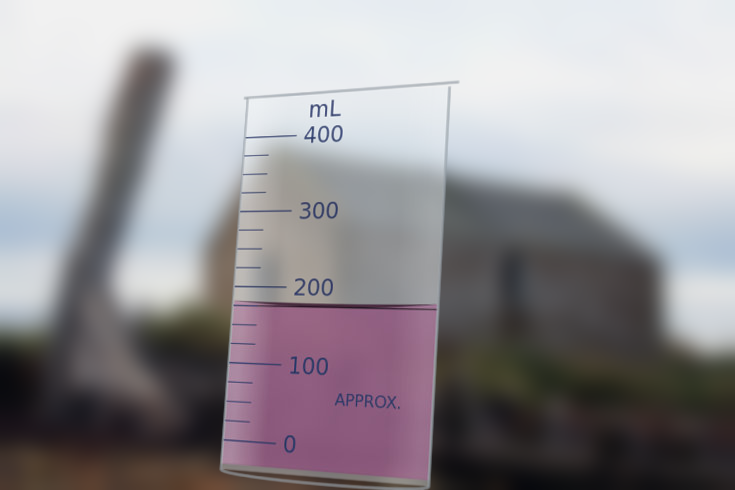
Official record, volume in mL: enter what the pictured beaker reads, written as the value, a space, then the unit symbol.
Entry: 175 mL
